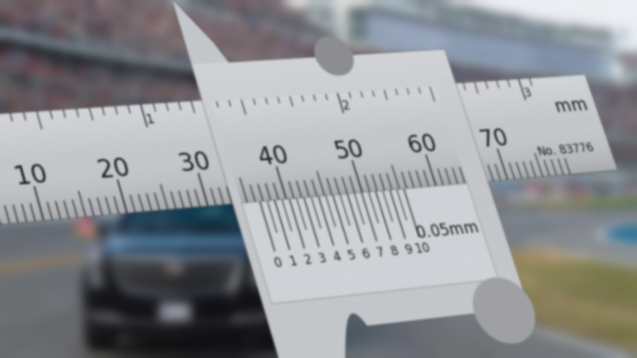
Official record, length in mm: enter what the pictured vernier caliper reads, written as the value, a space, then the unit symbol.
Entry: 36.6 mm
